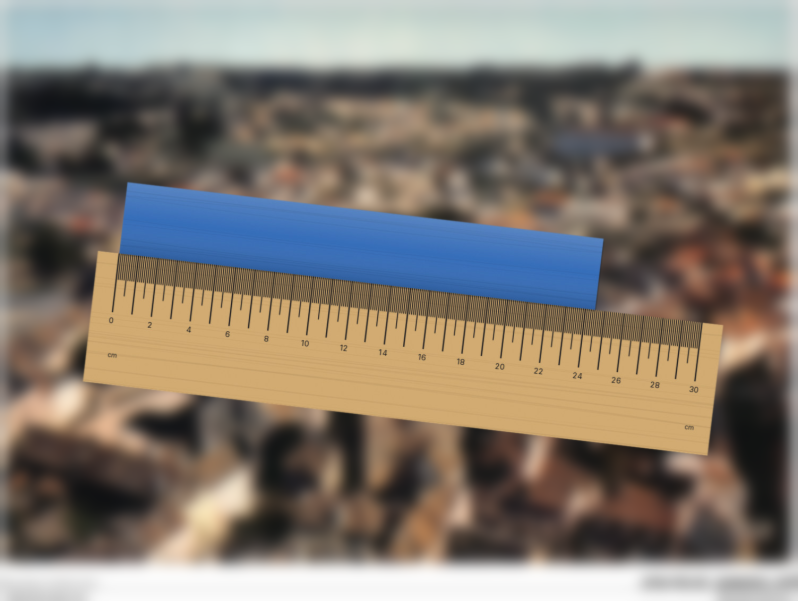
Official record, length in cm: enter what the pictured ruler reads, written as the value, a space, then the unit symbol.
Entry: 24.5 cm
